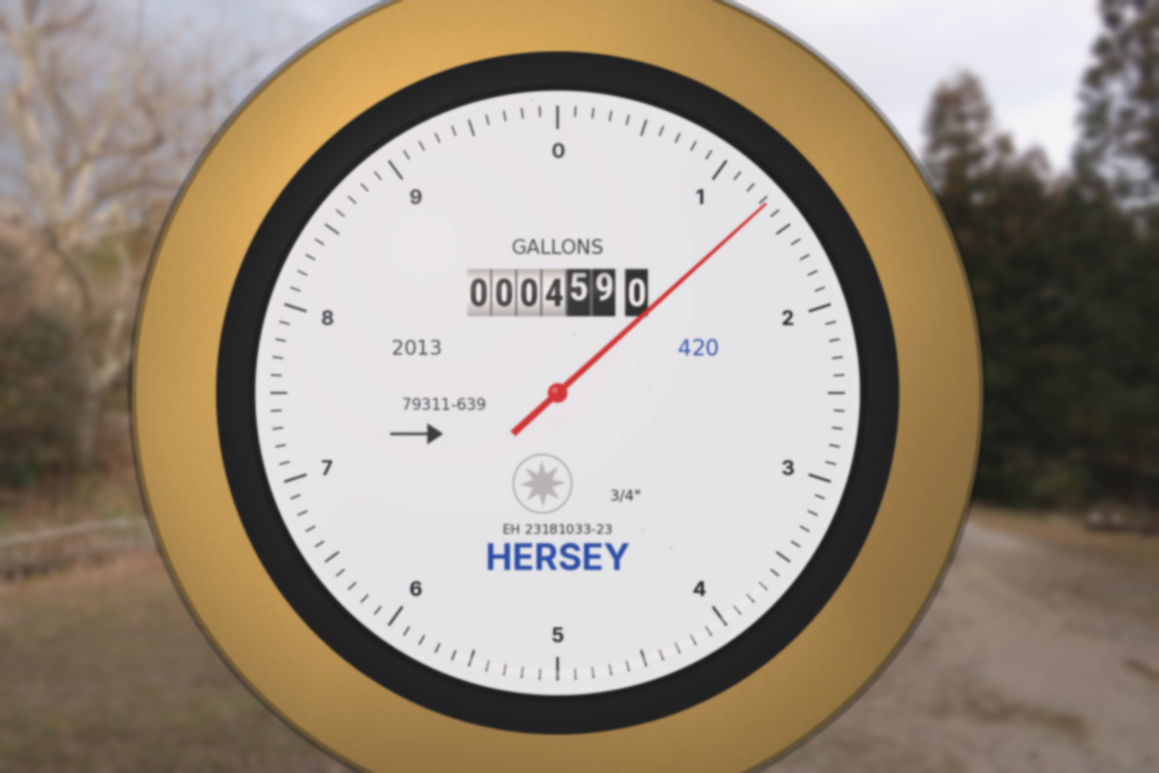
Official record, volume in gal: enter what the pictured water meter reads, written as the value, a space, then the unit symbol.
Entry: 4591.3 gal
